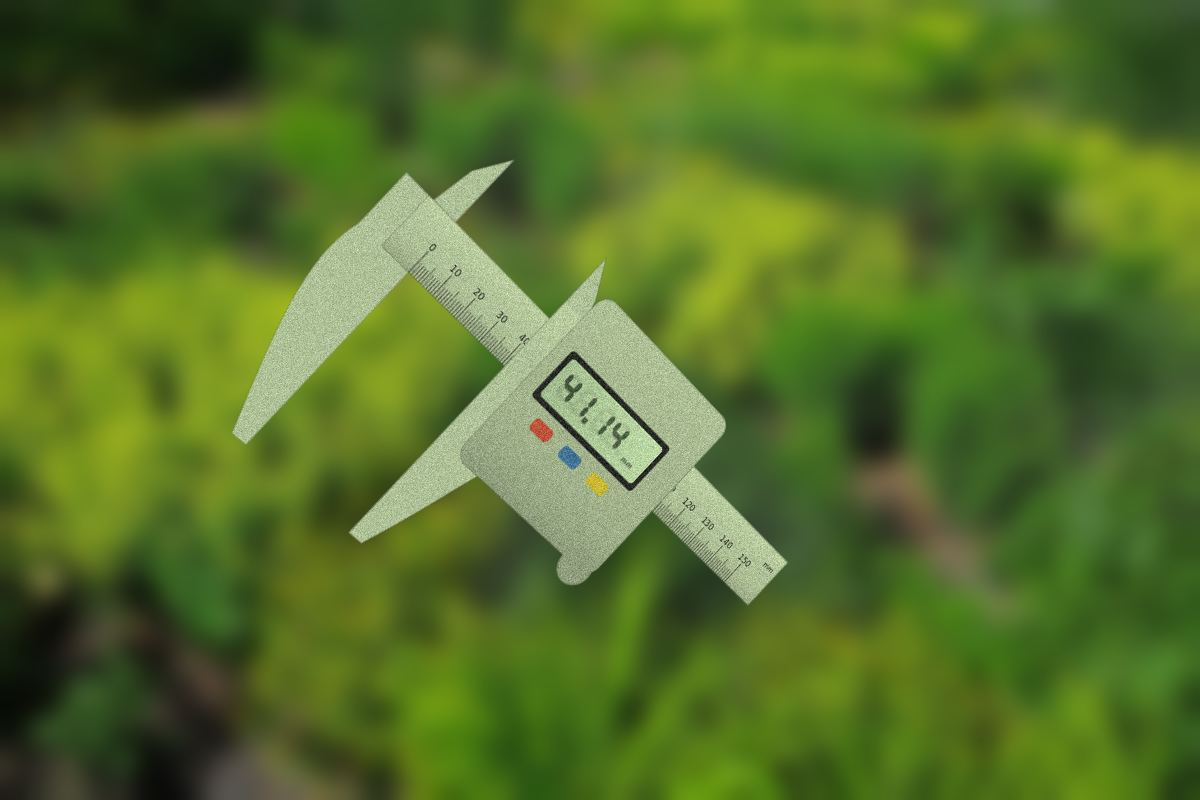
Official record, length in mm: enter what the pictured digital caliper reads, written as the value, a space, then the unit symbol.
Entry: 41.14 mm
